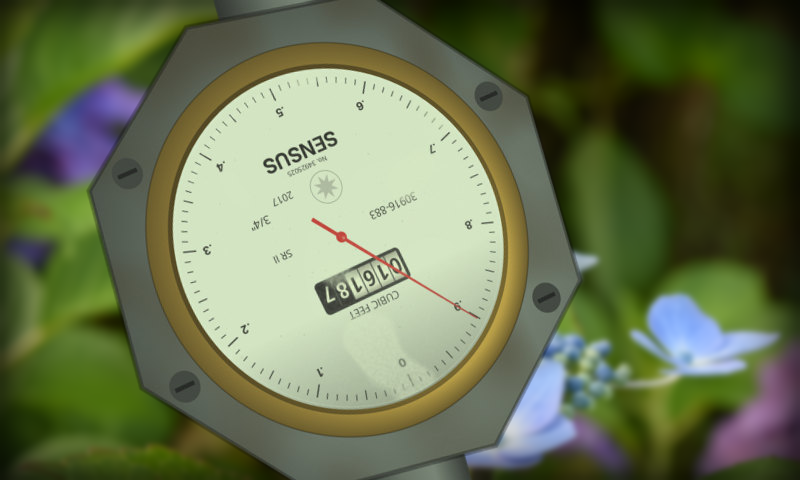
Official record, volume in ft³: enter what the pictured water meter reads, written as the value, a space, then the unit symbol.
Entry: 16186.90 ft³
